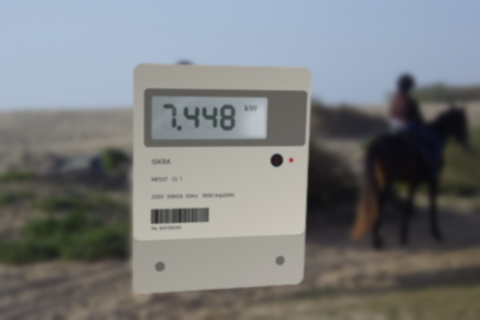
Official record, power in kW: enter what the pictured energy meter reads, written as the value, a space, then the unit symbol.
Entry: 7.448 kW
